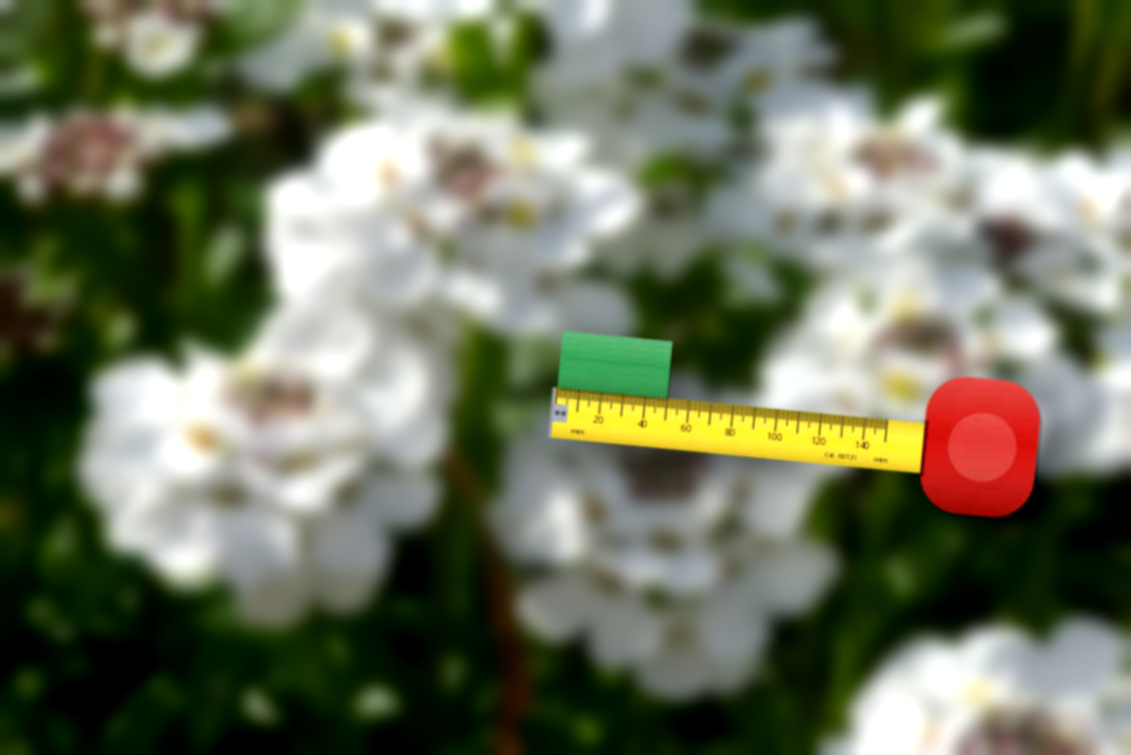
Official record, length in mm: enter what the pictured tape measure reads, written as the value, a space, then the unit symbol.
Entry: 50 mm
